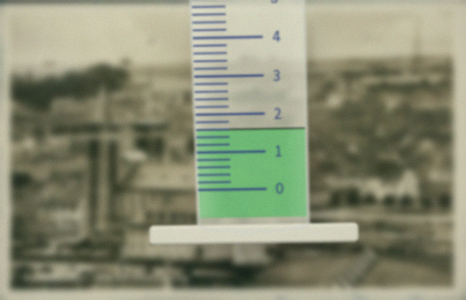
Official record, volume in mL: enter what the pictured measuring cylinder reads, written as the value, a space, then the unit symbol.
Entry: 1.6 mL
